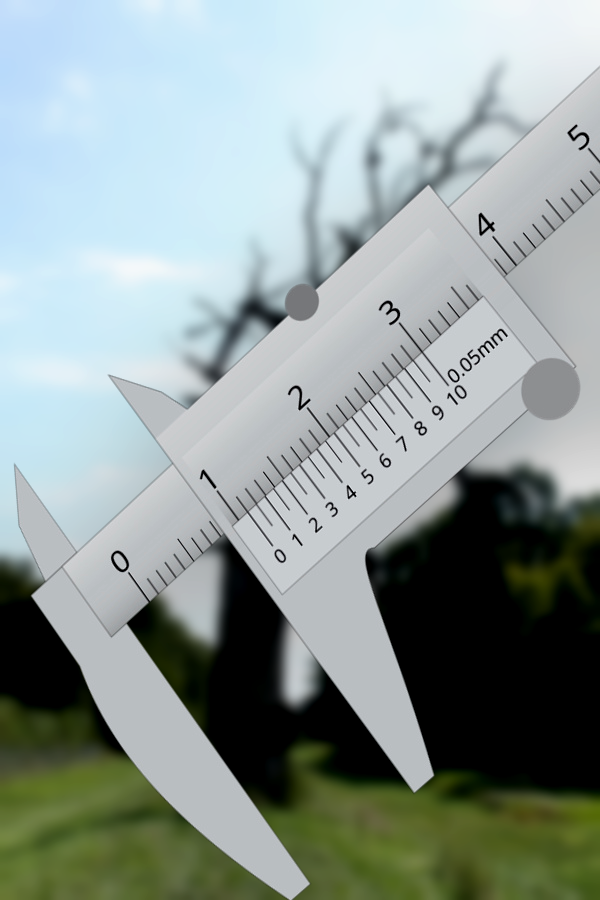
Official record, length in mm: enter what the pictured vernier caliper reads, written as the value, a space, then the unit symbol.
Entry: 11.0 mm
